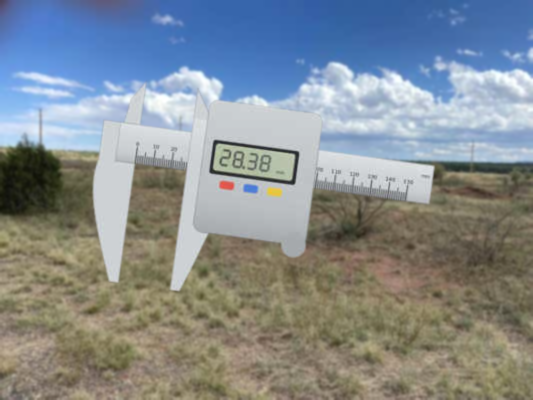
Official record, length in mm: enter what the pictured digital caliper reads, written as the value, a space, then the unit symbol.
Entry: 28.38 mm
